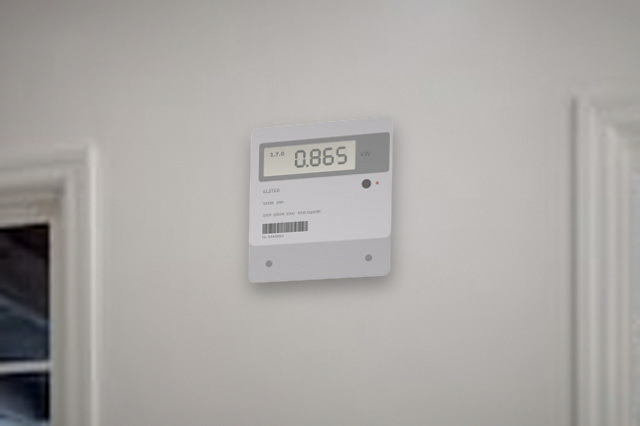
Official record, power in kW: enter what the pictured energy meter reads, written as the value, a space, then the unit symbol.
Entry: 0.865 kW
